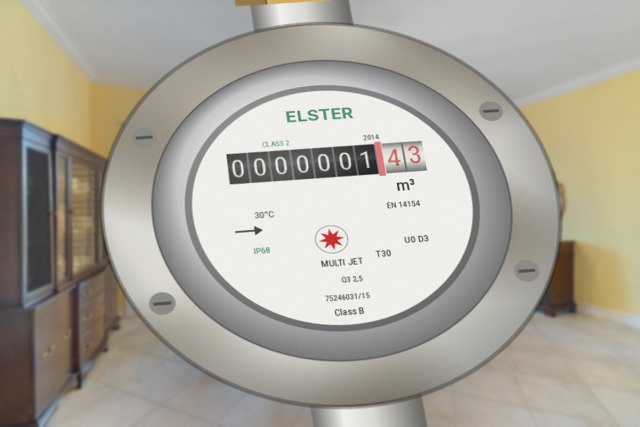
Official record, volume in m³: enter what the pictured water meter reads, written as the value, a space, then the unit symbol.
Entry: 1.43 m³
